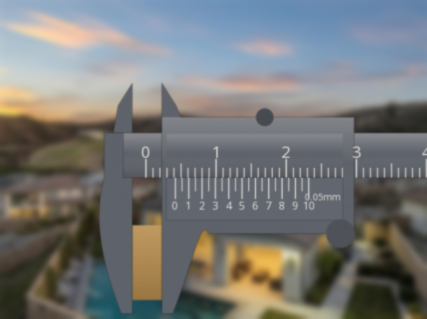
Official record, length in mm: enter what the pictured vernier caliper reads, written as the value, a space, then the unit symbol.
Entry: 4.2 mm
